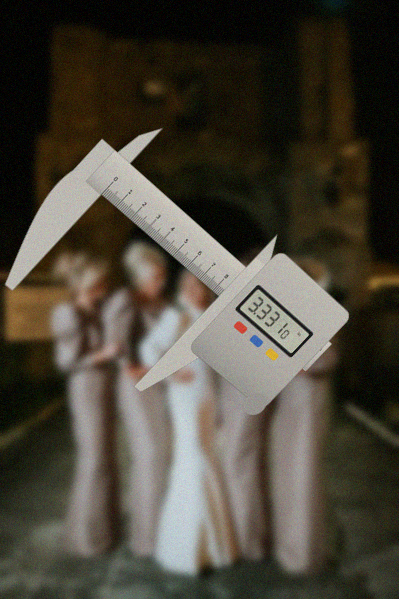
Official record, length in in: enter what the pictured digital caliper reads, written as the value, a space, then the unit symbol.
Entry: 3.3310 in
